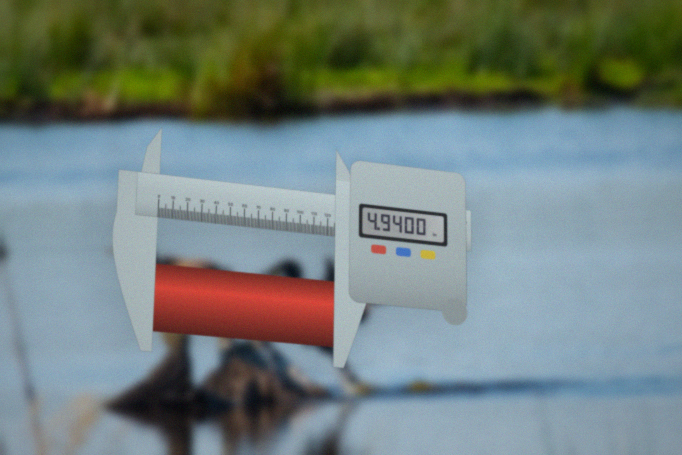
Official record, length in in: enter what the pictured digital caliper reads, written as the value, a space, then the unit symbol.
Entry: 4.9400 in
